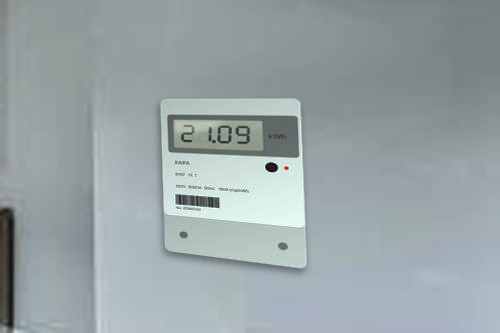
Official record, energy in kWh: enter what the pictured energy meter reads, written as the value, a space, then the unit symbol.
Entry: 21.09 kWh
